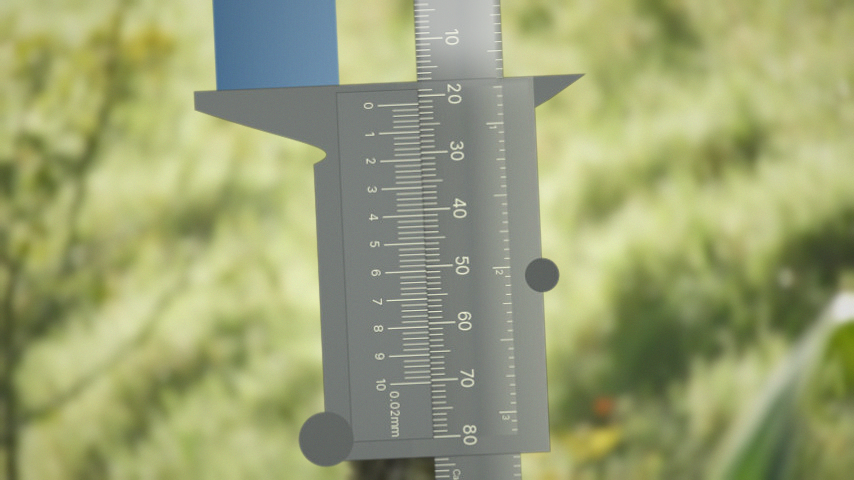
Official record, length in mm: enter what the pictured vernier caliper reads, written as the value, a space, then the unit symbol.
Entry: 21.4 mm
